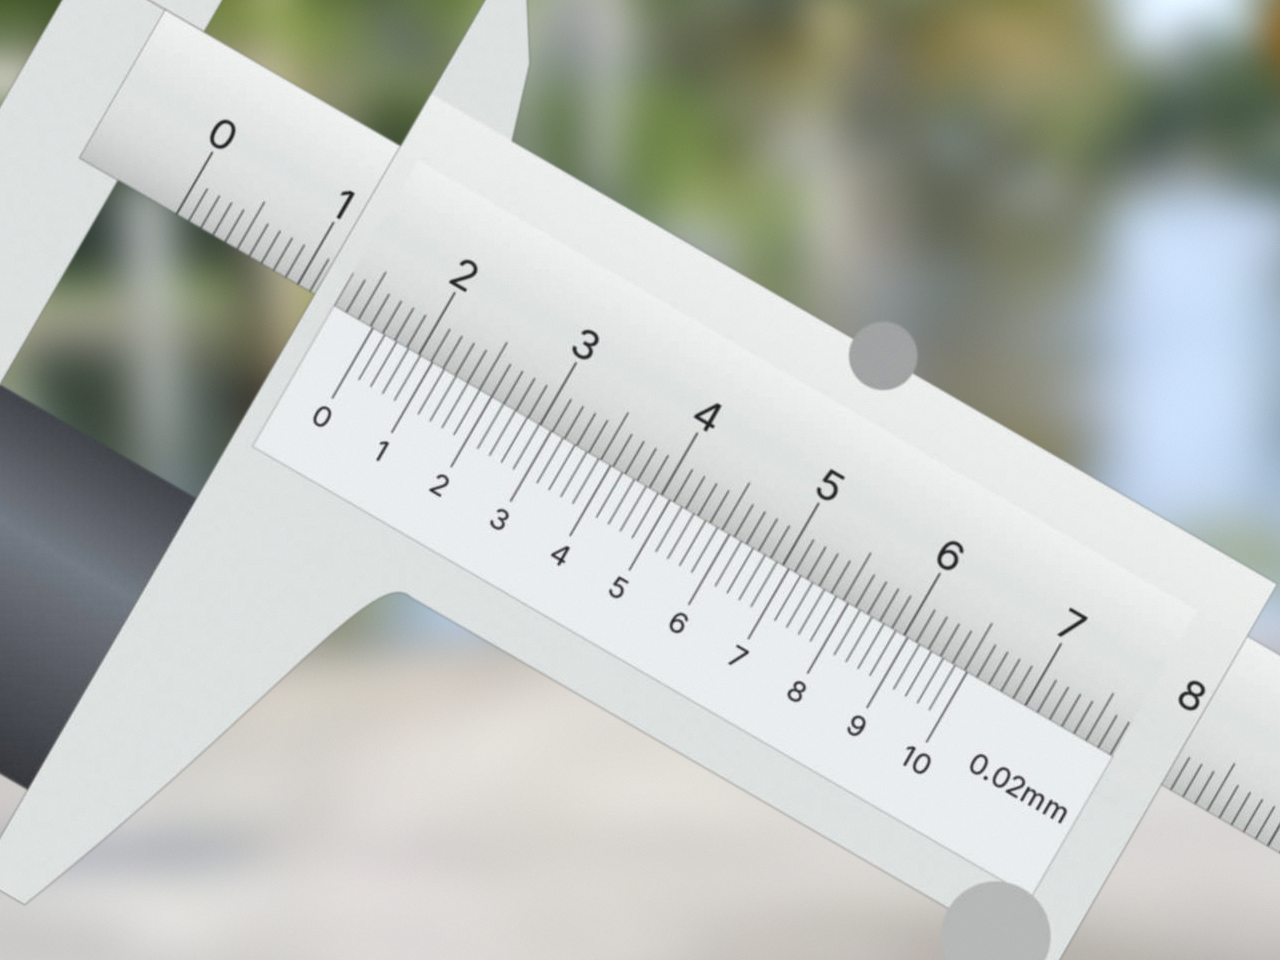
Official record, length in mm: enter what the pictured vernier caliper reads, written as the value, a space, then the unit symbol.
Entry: 16.2 mm
